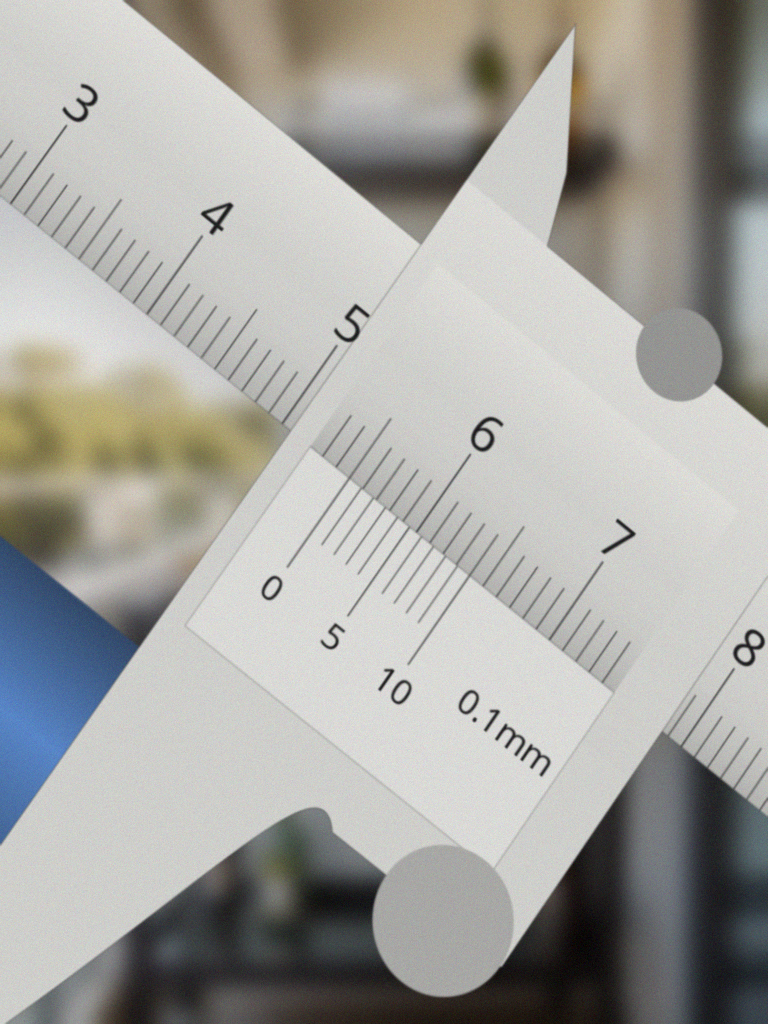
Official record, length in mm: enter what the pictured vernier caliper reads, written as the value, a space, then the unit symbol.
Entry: 55.0 mm
